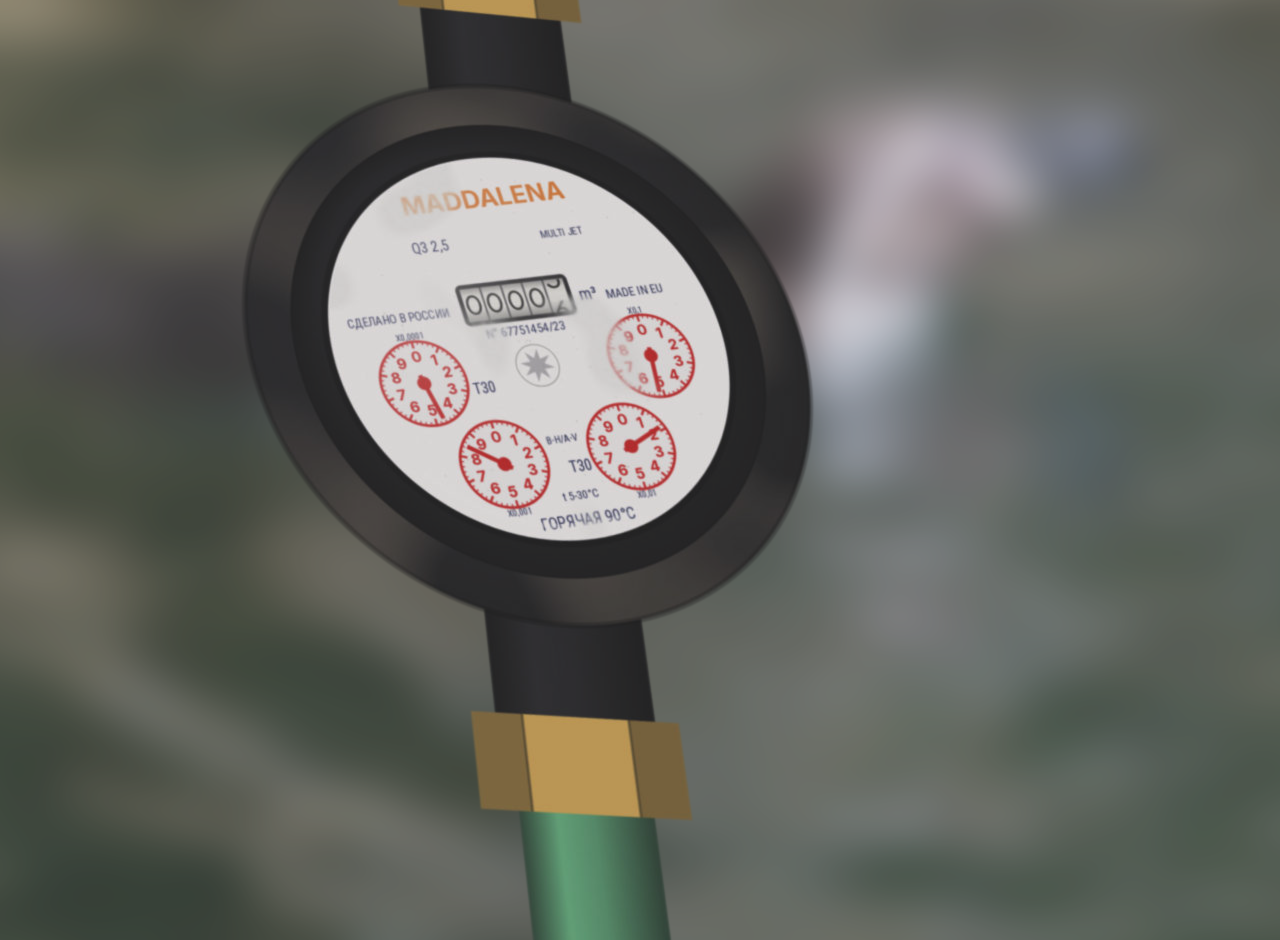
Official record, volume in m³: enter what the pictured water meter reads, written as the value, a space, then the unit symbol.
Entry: 5.5184 m³
